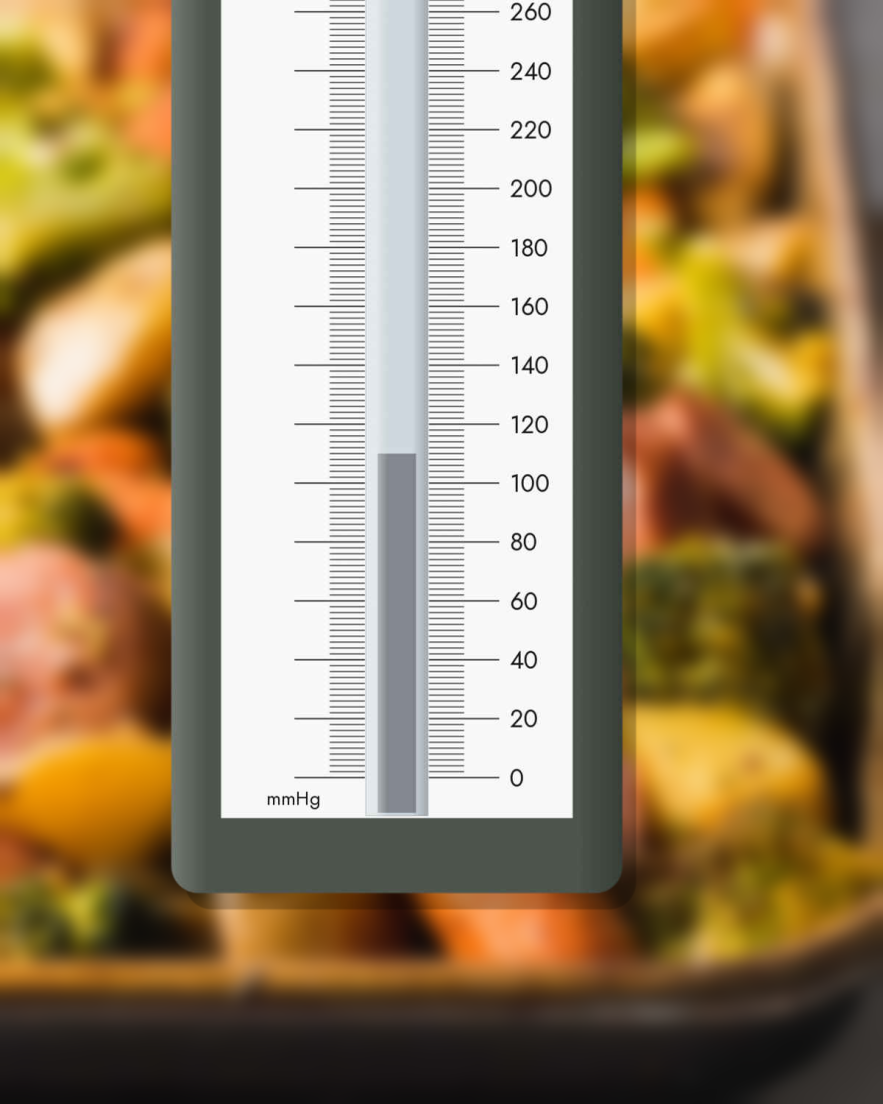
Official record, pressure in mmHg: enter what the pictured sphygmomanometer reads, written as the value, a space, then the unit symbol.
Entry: 110 mmHg
